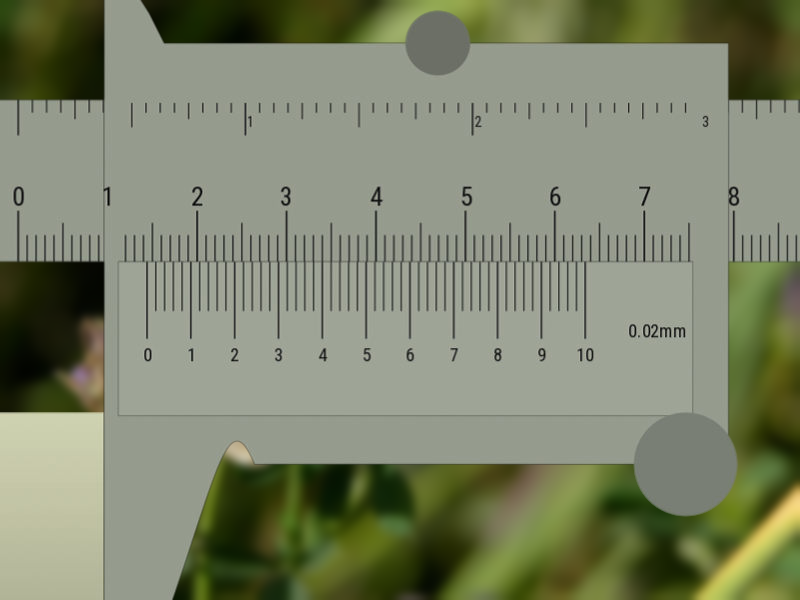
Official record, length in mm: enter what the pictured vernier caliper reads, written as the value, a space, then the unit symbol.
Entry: 14.4 mm
